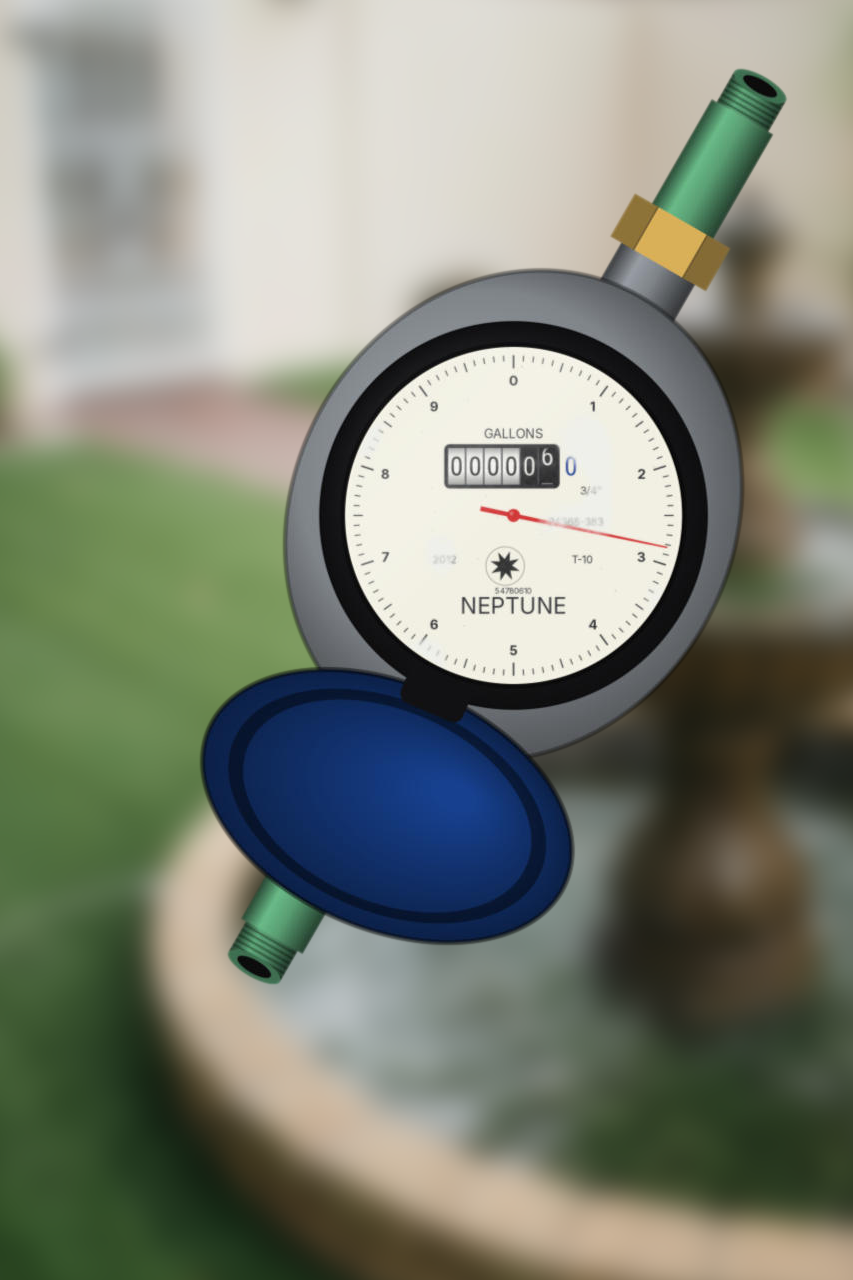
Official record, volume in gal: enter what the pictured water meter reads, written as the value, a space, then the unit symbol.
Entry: 62.8 gal
